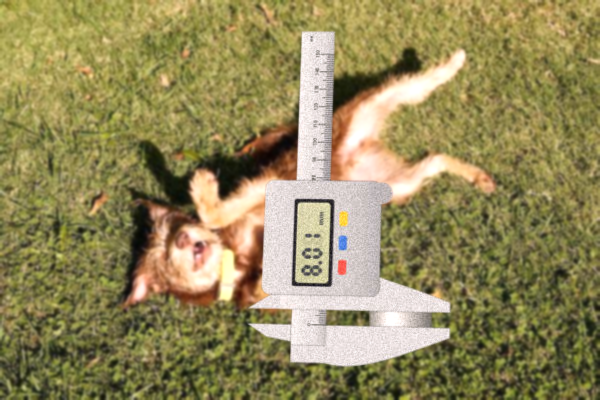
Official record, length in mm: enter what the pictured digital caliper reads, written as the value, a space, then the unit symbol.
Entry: 8.01 mm
